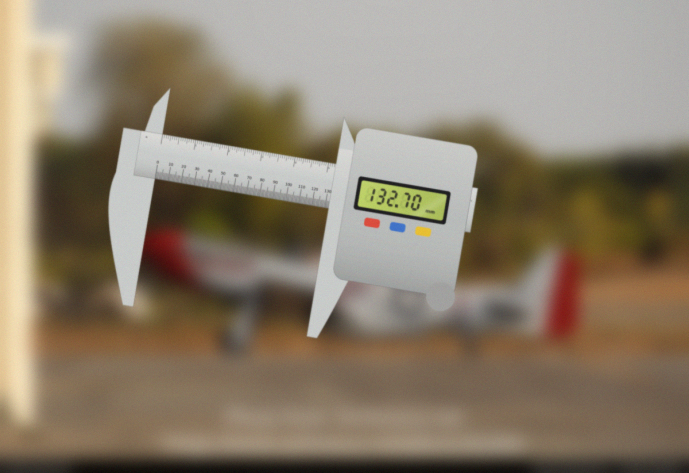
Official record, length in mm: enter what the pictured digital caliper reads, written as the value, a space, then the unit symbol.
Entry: 132.70 mm
